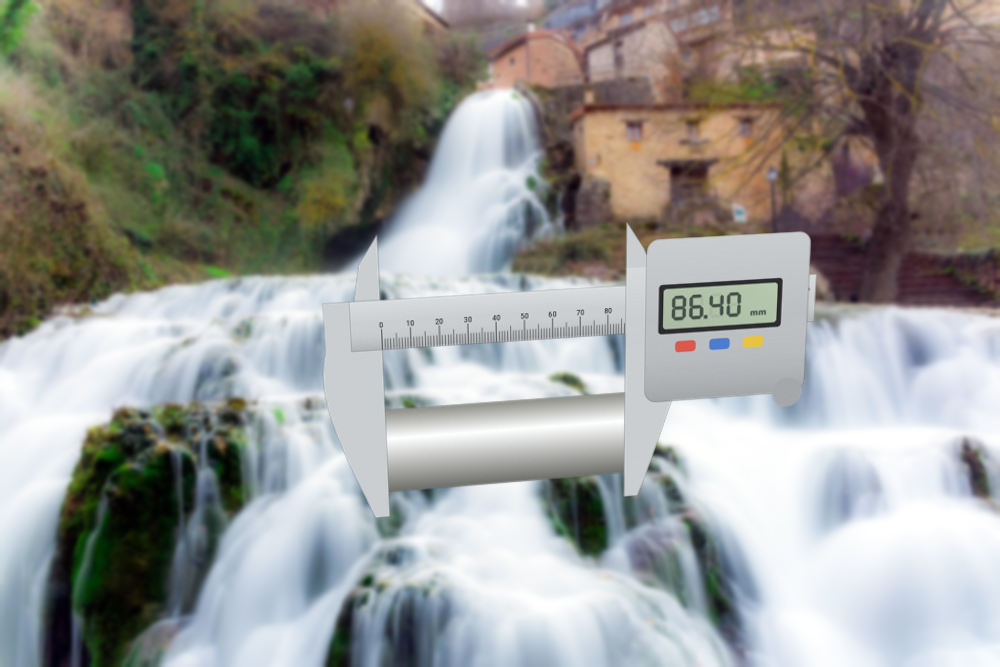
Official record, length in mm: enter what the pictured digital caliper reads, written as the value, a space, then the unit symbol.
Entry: 86.40 mm
